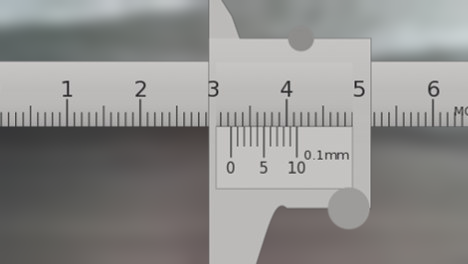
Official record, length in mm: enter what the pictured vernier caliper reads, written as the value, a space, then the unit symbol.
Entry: 32.4 mm
